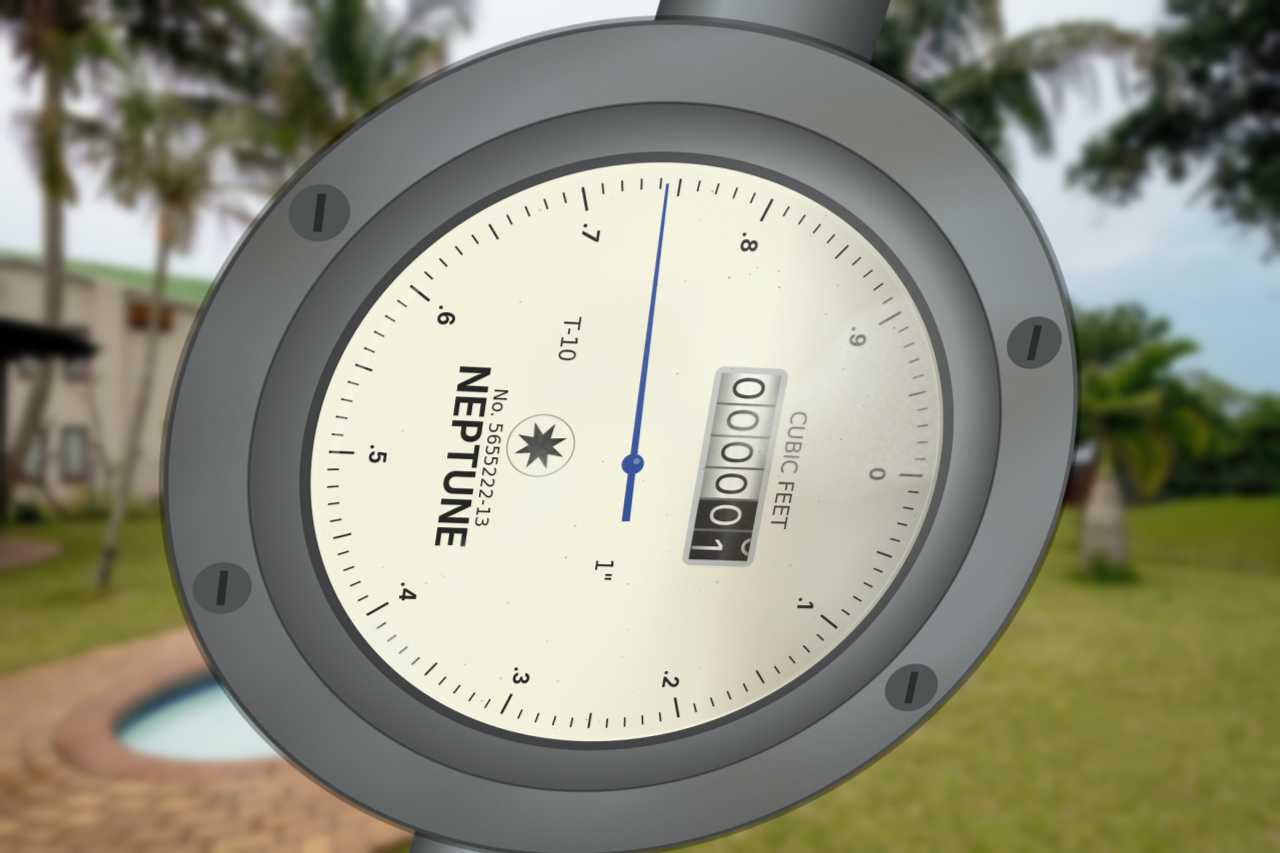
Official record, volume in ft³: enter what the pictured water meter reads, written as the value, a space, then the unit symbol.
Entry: 0.74 ft³
